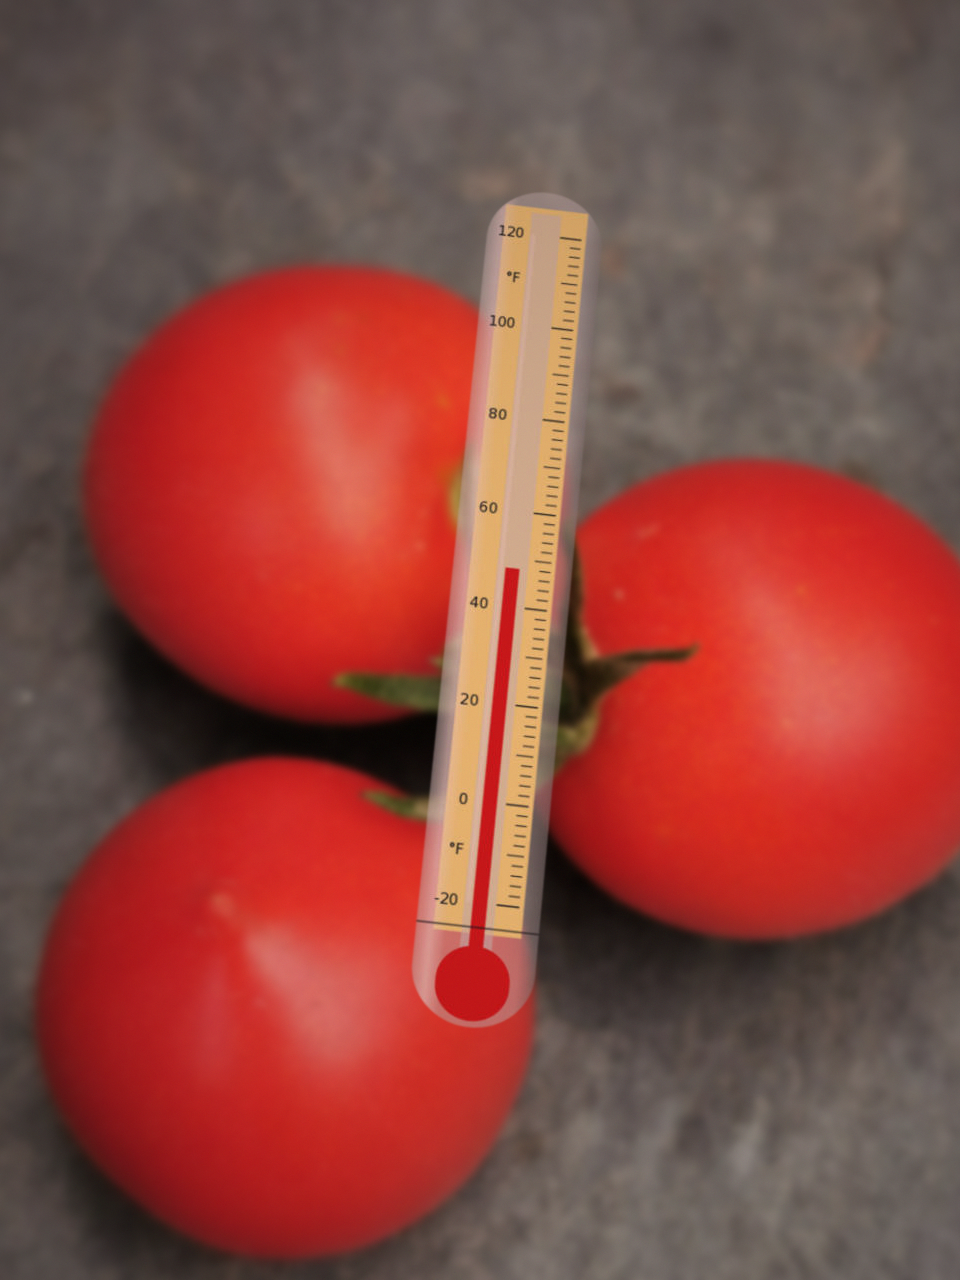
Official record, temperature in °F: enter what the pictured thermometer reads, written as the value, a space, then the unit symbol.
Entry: 48 °F
